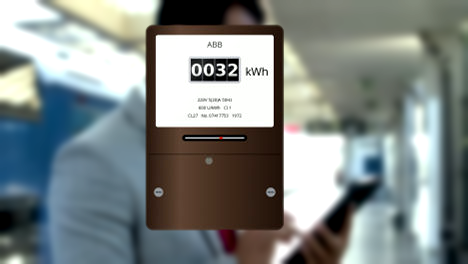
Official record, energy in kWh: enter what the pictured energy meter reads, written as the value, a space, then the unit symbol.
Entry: 32 kWh
